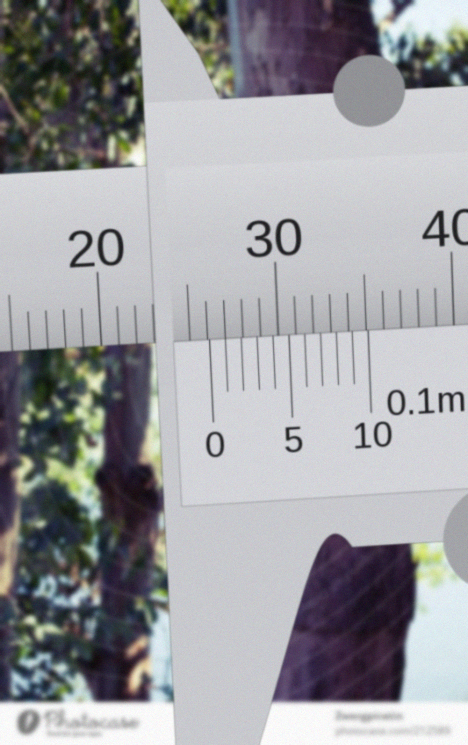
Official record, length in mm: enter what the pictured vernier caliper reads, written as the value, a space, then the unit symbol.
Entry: 26.1 mm
